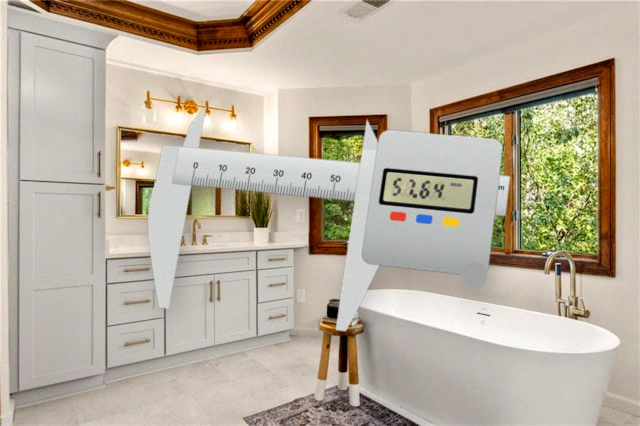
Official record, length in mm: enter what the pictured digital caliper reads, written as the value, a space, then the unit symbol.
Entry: 57.64 mm
